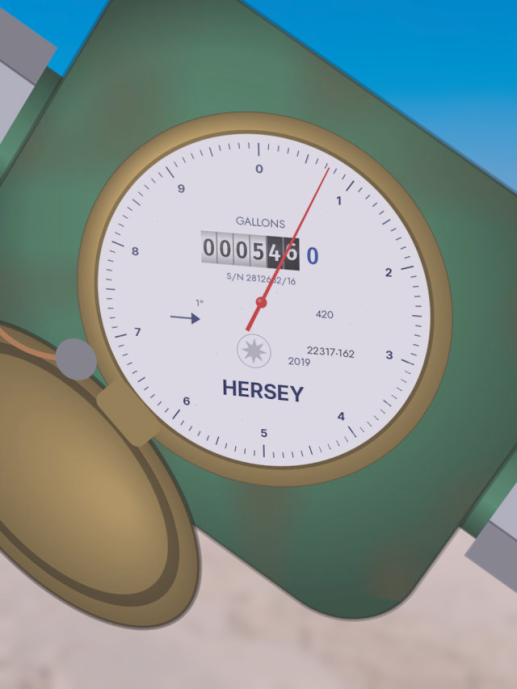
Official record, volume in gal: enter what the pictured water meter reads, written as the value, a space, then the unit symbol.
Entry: 5460.7 gal
